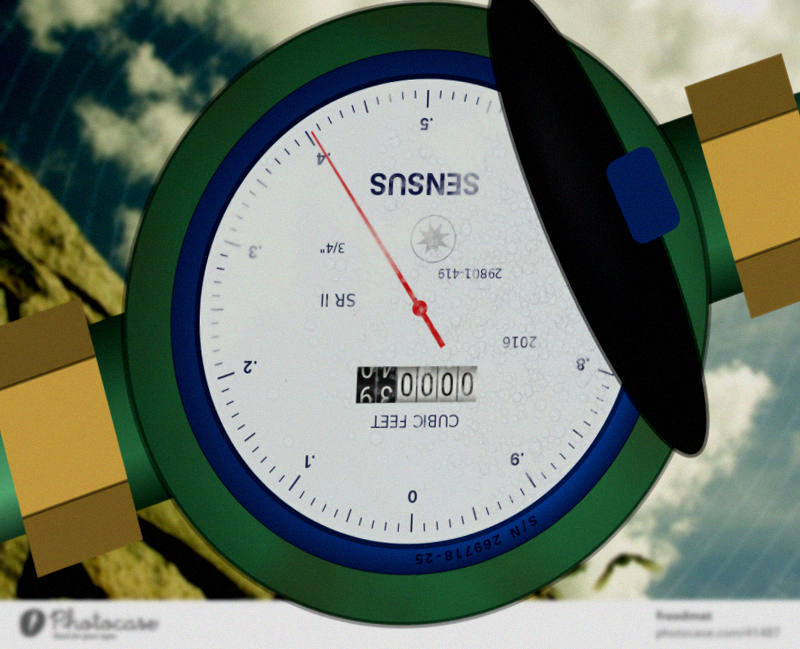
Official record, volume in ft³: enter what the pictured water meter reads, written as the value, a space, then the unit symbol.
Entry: 39.40 ft³
